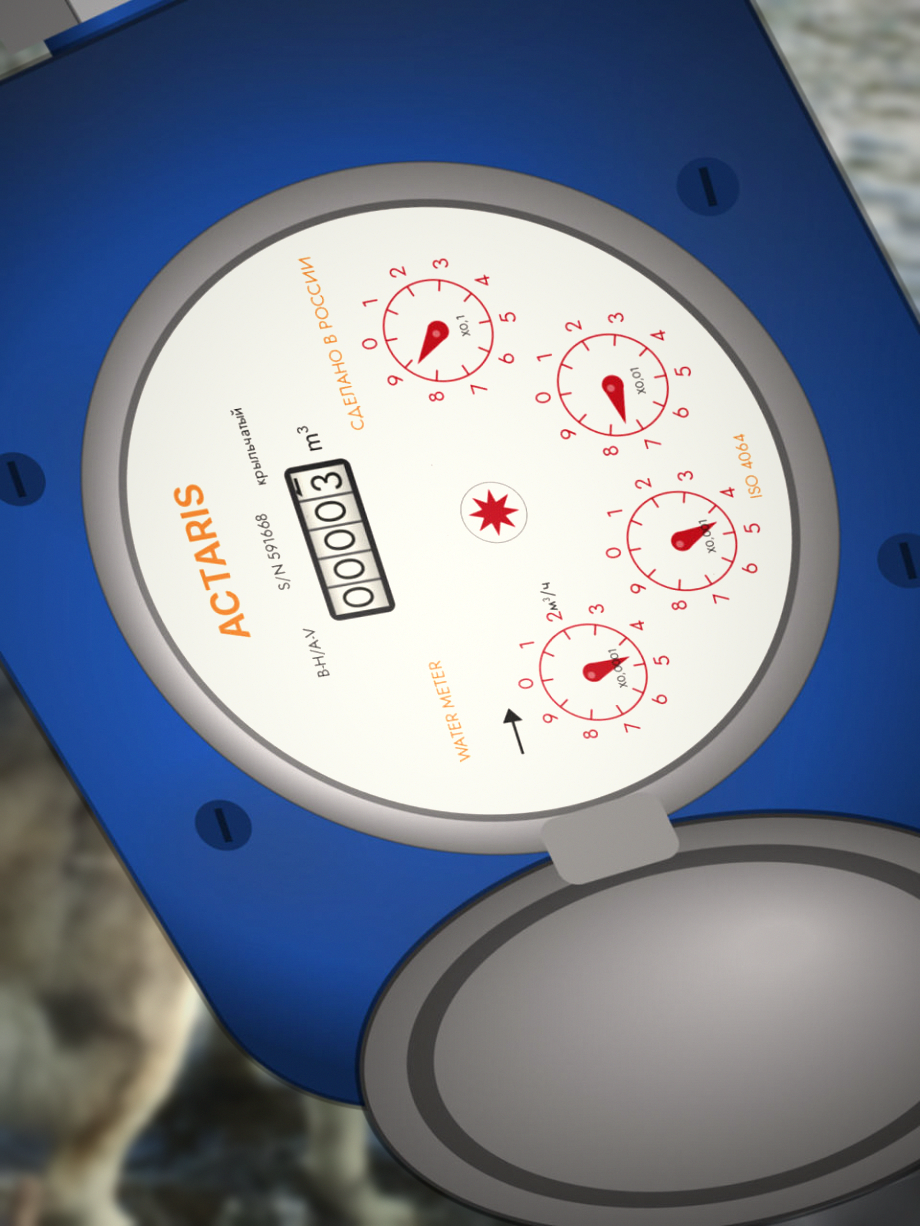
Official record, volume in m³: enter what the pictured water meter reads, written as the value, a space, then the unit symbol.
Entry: 2.8744 m³
